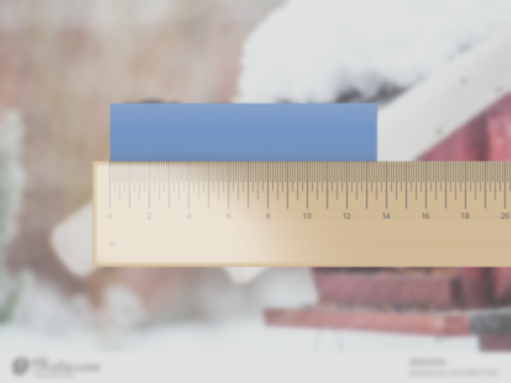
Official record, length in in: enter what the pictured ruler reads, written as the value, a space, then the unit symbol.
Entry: 13.5 in
